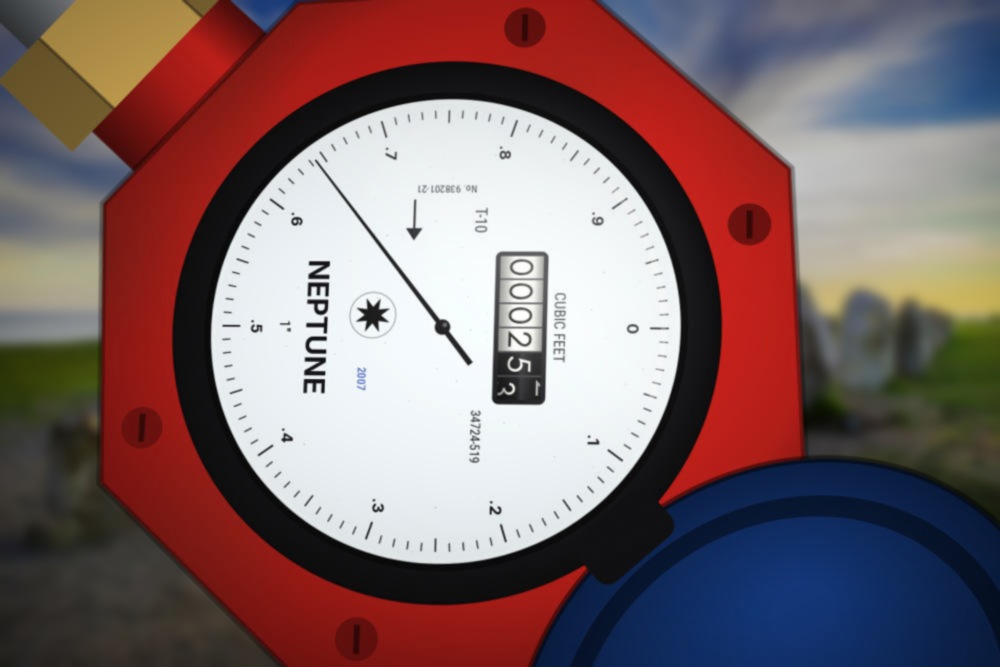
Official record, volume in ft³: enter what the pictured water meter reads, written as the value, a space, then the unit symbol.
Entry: 252.64 ft³
